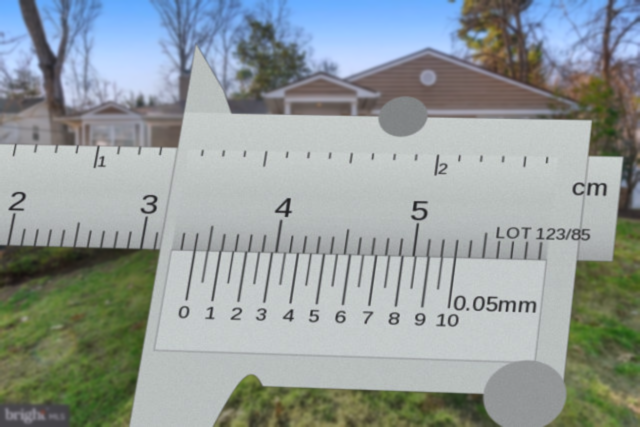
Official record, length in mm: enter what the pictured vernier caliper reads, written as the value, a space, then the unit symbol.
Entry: 34.0 mm
